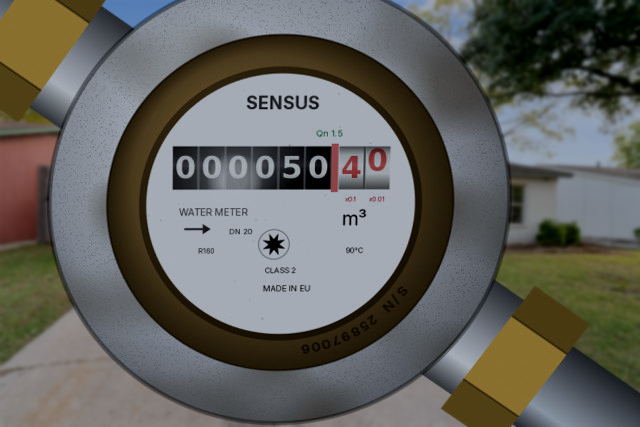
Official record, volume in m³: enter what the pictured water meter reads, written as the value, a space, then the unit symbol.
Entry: 50.40 m³
